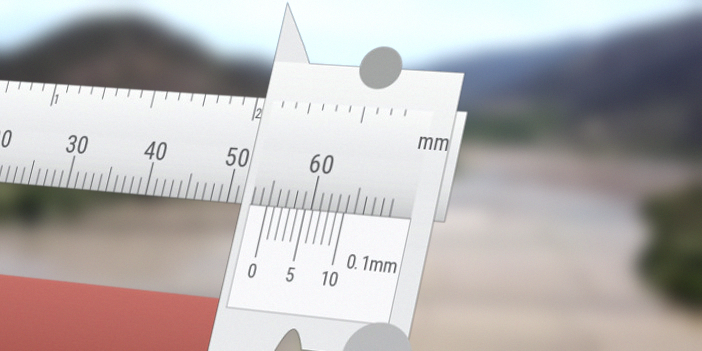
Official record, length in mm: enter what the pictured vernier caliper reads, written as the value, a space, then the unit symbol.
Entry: 54.8 mm
